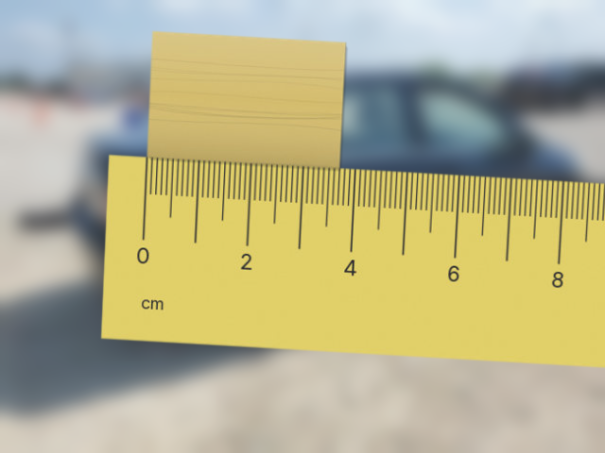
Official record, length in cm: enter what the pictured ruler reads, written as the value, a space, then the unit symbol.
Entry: 3.7 cm
